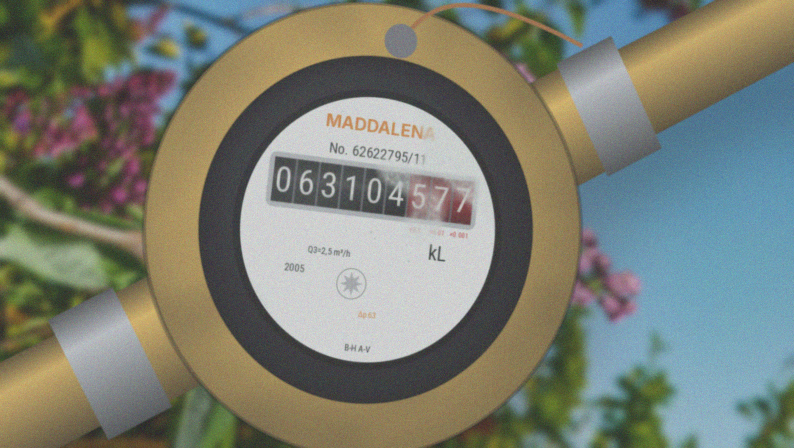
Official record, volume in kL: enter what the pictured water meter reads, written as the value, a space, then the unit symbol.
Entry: 63104.577 kL
